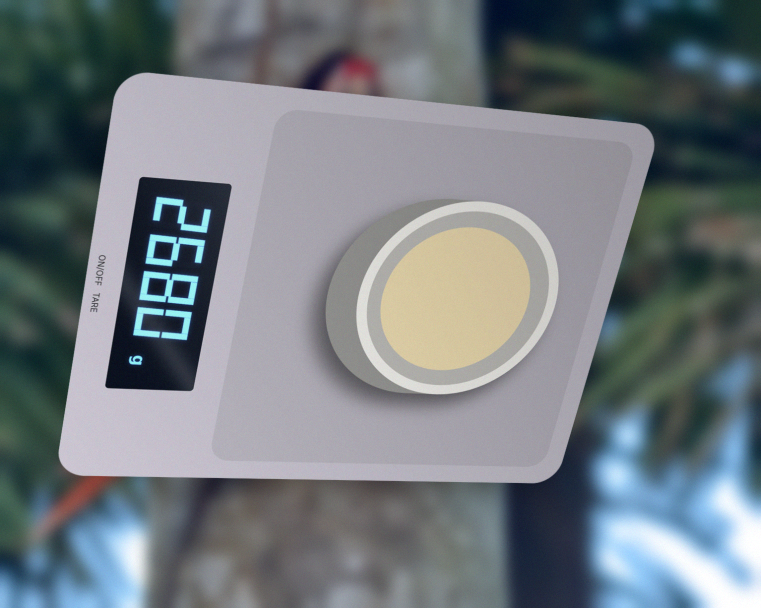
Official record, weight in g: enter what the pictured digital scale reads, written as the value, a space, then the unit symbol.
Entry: 2680 g
